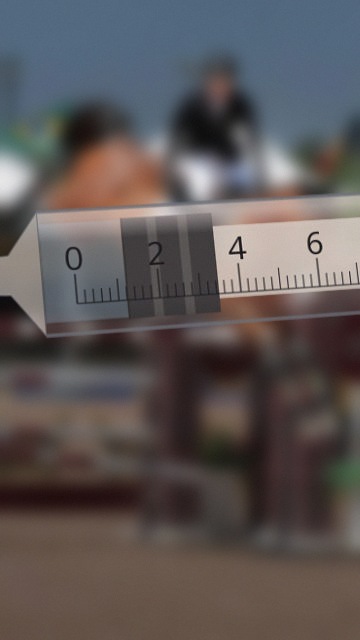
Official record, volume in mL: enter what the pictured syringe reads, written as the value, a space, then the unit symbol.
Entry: 1.2 mL
